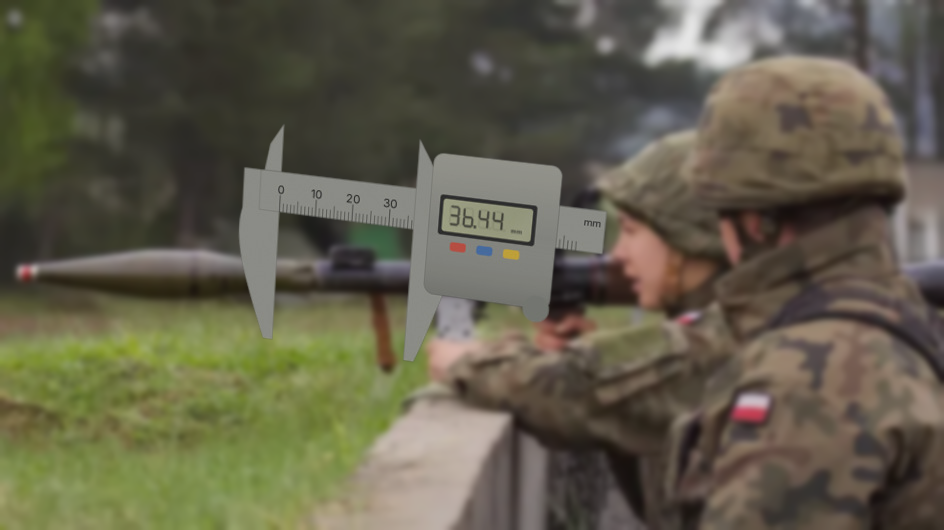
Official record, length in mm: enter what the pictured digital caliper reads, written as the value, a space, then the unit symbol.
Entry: 36.44 mm
